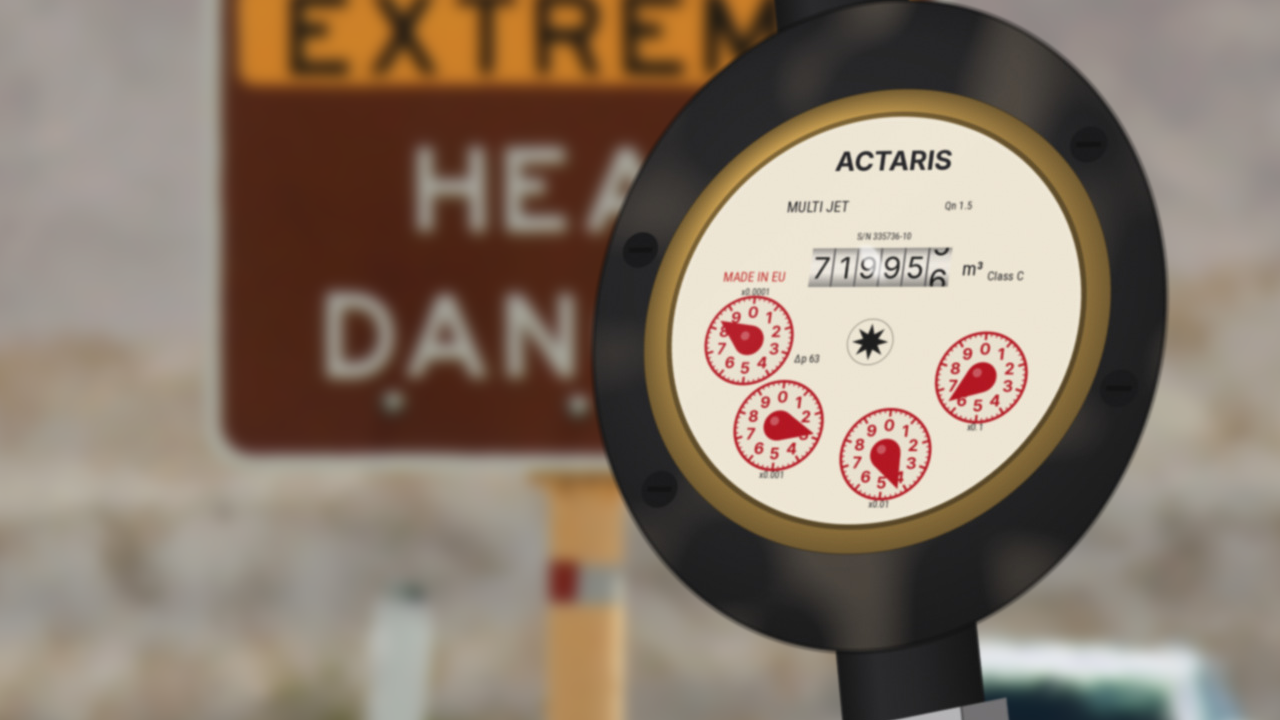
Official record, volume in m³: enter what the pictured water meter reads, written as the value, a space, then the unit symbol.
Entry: 719955.6428 m³
